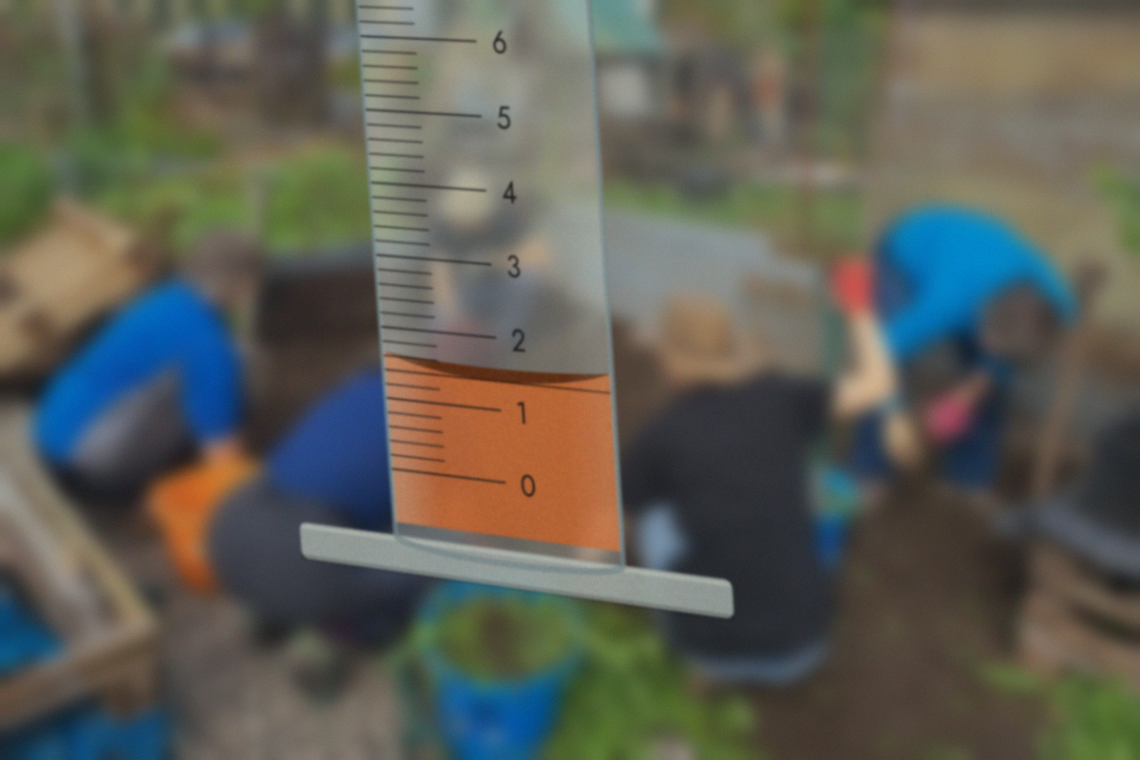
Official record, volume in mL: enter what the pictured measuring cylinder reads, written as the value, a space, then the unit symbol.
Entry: 1.4 mL
